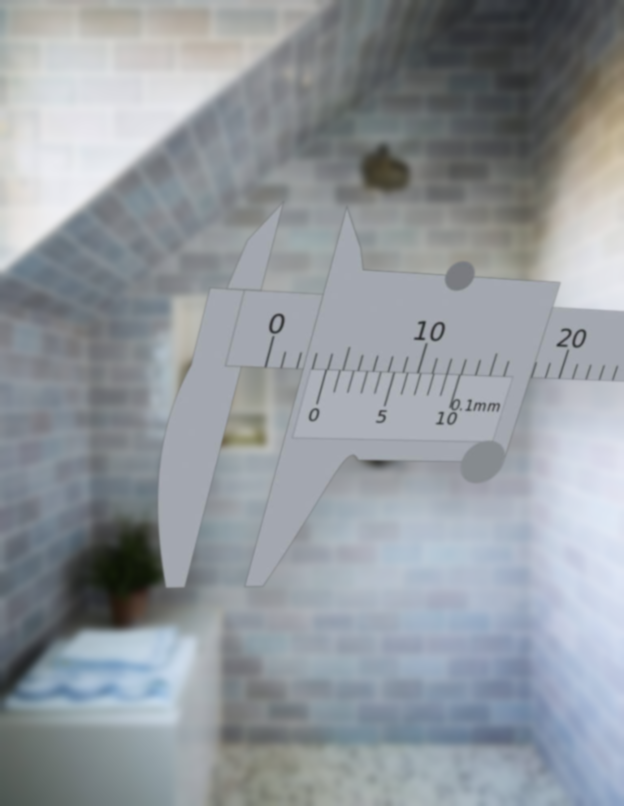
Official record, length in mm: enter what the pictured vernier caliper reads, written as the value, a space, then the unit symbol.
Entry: 3.9 mm
